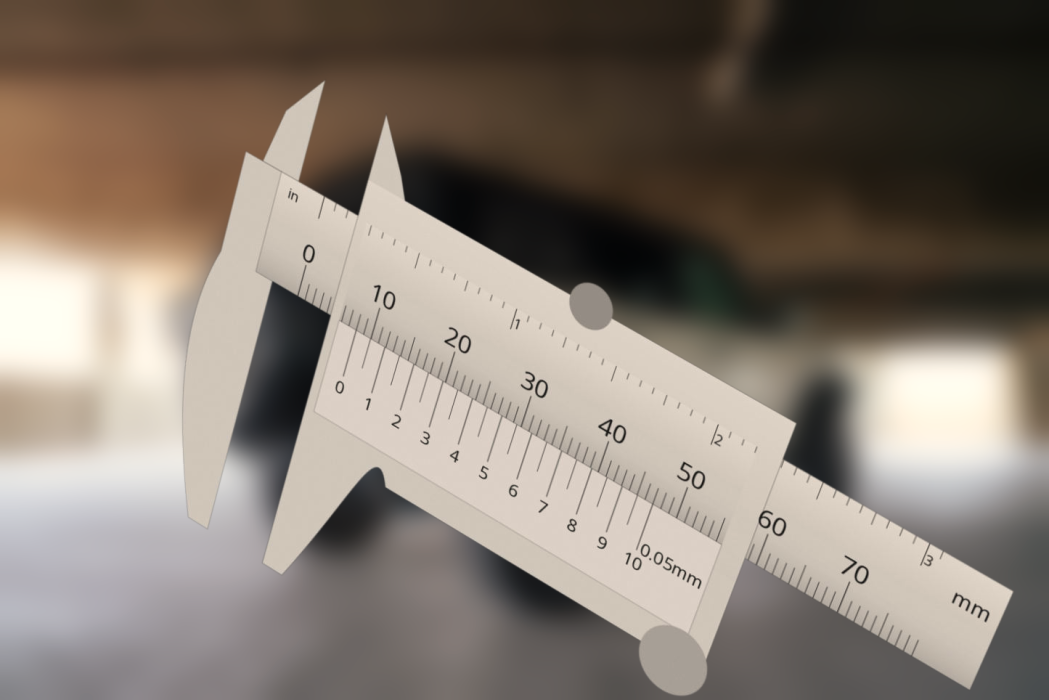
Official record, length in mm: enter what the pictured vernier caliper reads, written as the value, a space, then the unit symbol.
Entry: 8.0 mm
